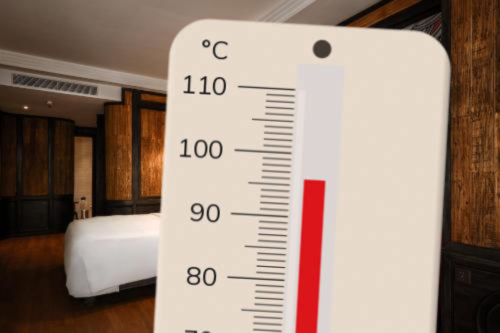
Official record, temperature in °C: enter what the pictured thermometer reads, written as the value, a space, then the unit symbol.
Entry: 96 °C
